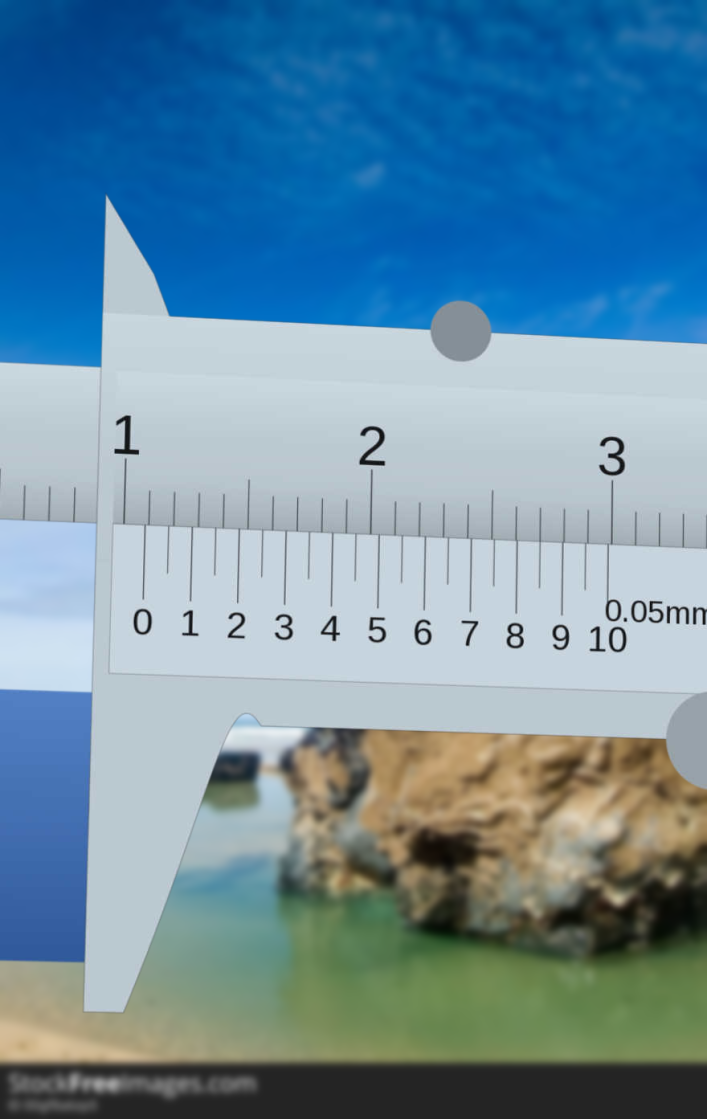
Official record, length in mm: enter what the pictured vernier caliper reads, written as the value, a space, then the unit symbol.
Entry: 10.85 mm
